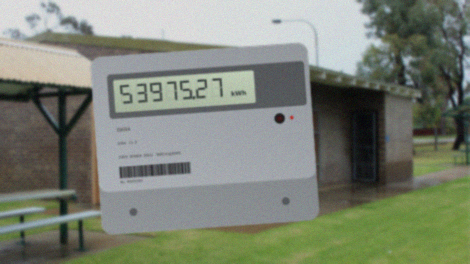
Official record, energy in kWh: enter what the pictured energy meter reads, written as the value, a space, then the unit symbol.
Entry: 53975.27 kWh
